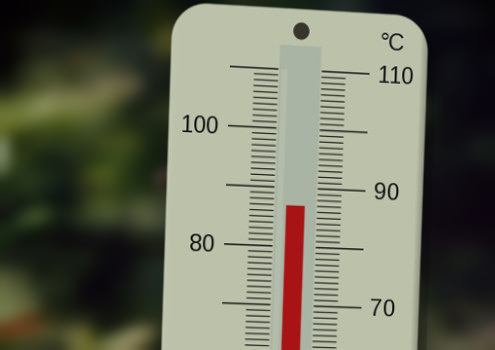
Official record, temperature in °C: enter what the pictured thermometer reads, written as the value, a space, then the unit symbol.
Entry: 87 °C
